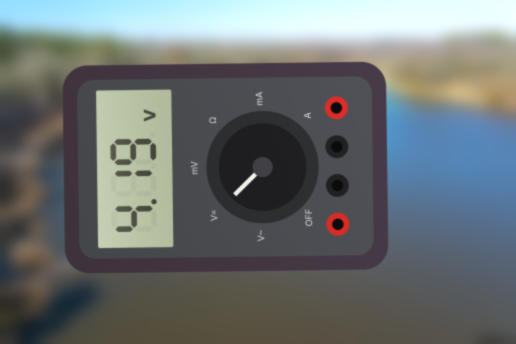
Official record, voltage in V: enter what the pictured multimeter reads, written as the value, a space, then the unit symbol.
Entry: 4.19 V
